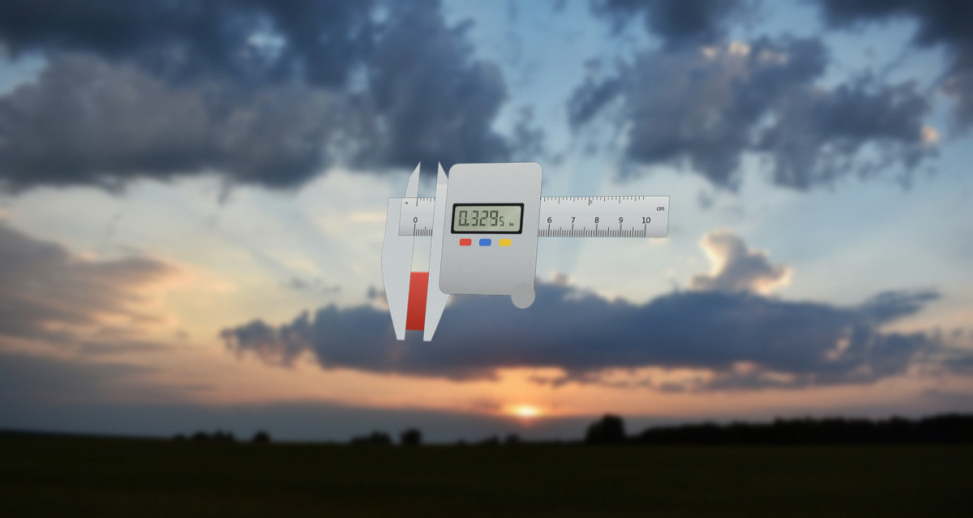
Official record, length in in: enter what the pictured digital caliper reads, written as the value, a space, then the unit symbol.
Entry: 0.3295 in
